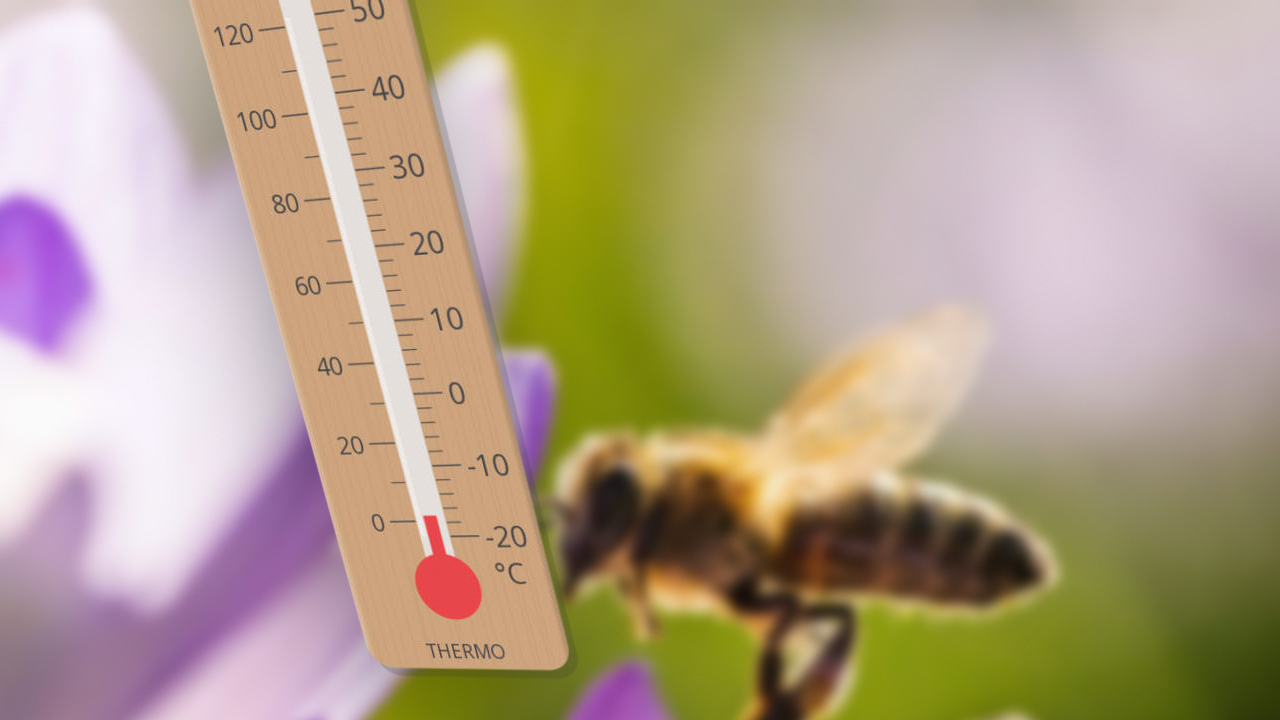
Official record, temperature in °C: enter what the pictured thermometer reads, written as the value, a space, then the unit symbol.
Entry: -17 °C
